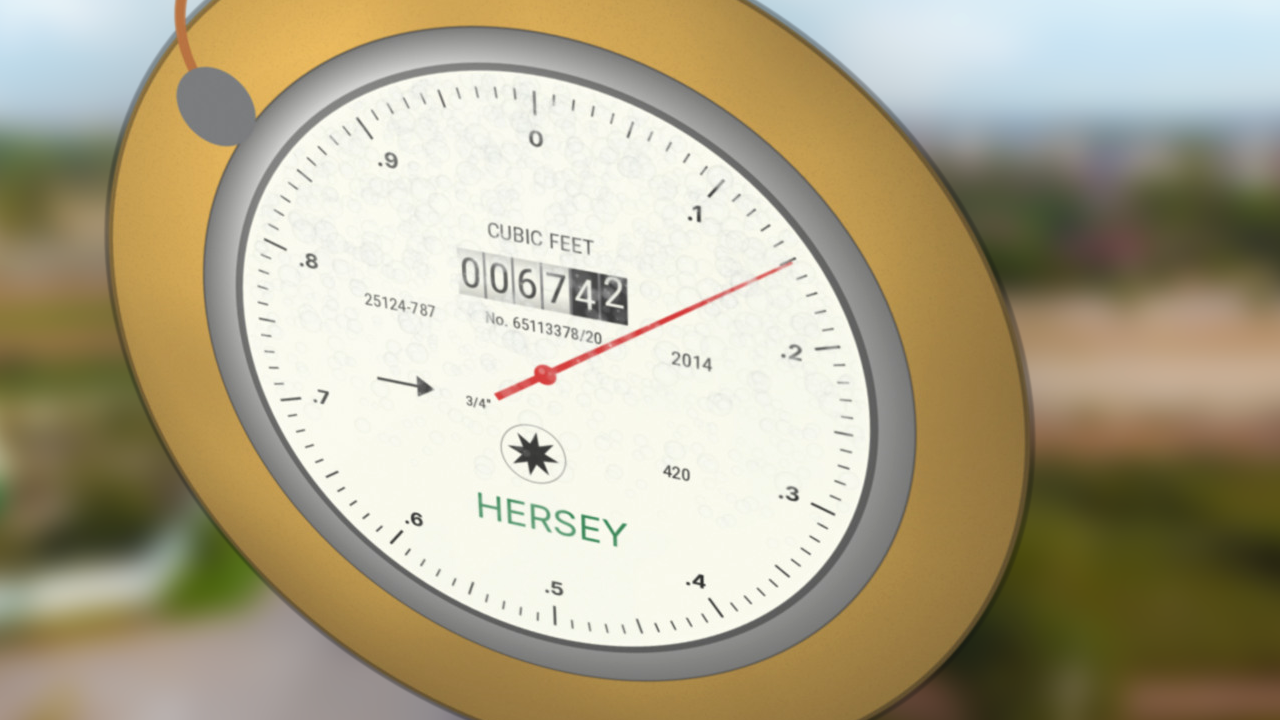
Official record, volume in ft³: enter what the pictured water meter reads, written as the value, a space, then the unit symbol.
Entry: 6742.15 ft³
